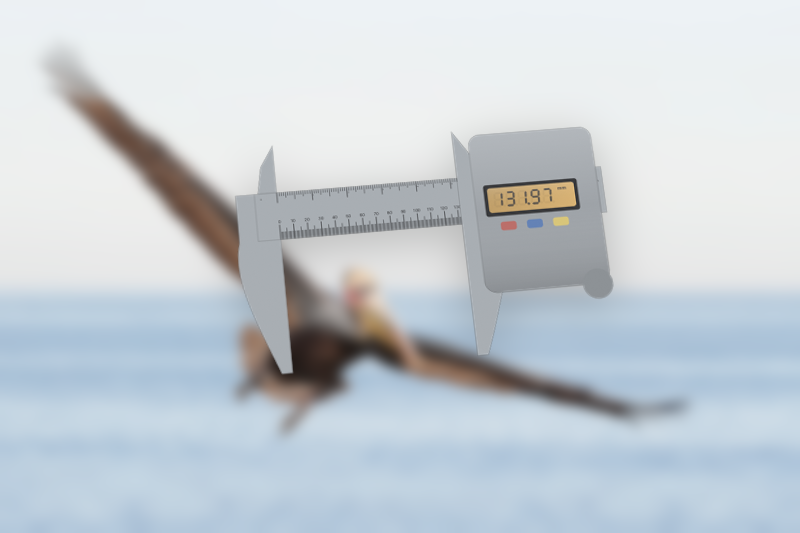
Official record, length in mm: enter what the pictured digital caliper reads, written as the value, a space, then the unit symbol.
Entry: 131.97 mm
